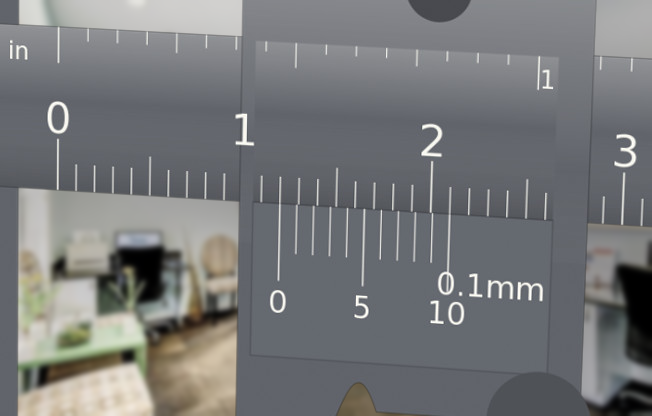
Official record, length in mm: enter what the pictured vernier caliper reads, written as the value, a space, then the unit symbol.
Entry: 12.0 mm
